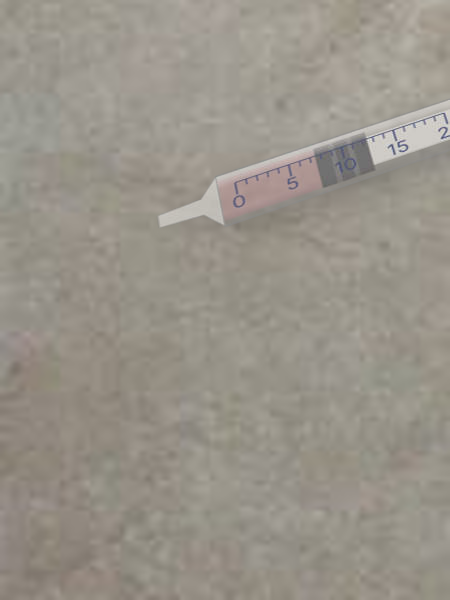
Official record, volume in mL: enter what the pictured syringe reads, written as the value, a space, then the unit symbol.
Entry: 7.5 mL
